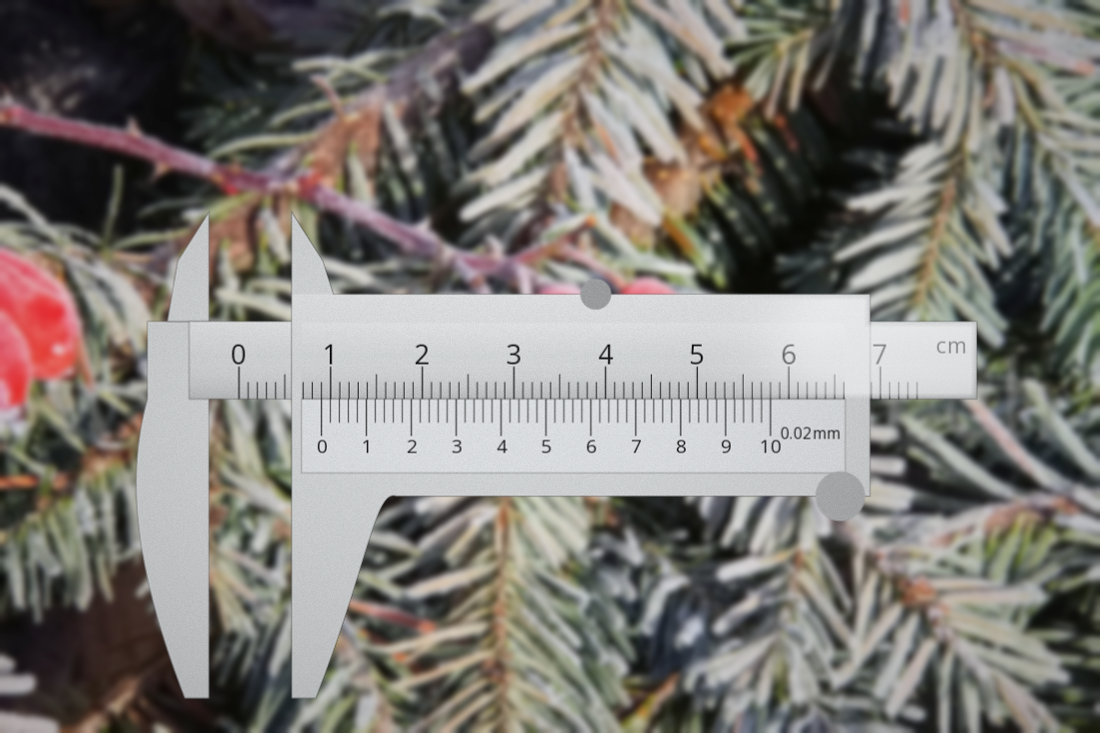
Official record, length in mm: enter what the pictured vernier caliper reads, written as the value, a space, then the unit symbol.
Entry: 9.0 mm
